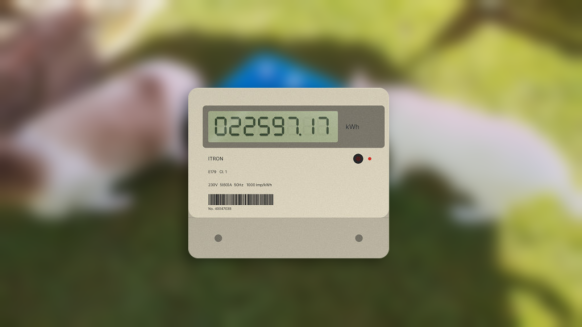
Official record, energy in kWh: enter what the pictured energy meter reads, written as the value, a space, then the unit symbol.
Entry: 22597.17 kWh
